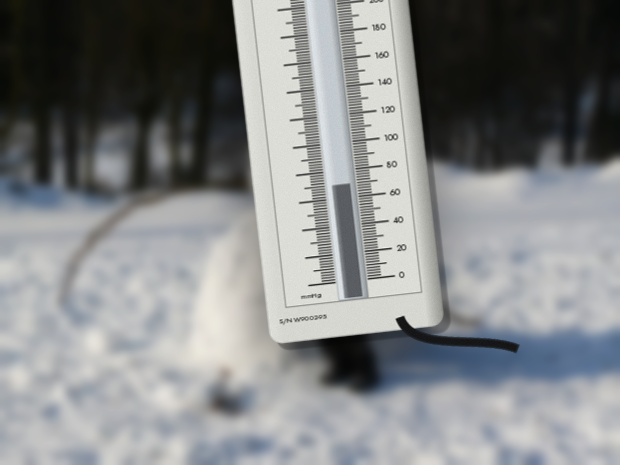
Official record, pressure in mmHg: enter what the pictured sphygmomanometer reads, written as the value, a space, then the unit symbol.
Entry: 70 mmHg
